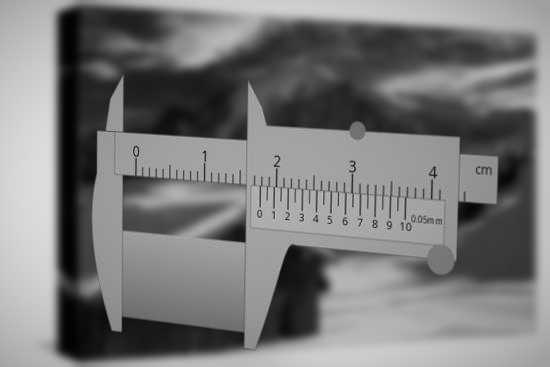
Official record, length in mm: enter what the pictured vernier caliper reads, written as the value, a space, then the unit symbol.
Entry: 17.8 mm
